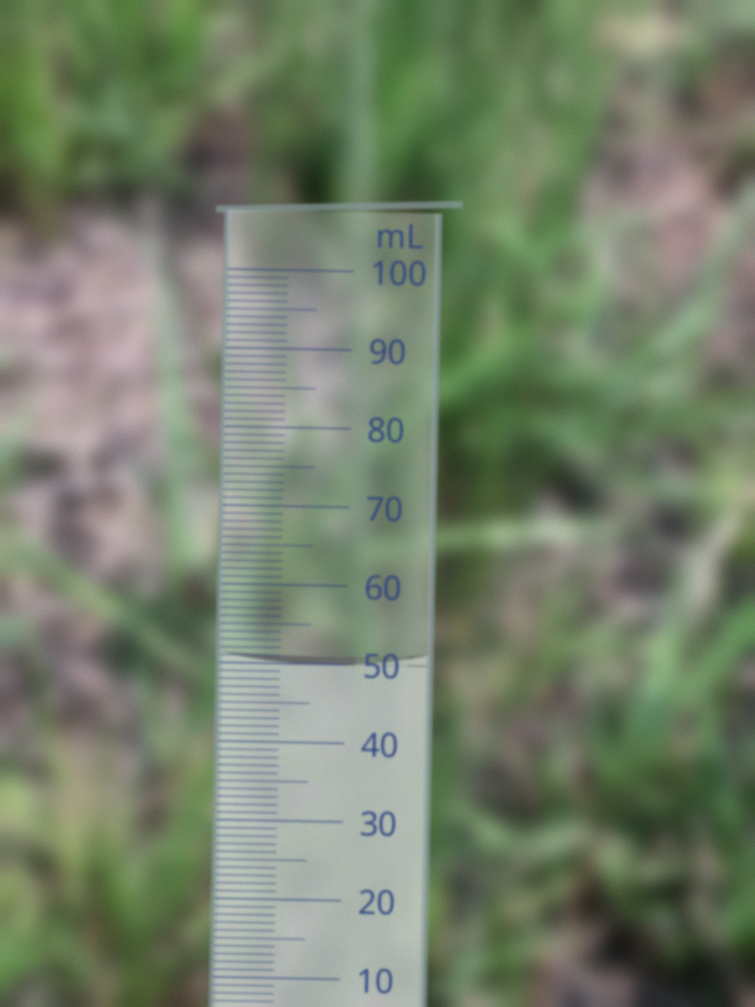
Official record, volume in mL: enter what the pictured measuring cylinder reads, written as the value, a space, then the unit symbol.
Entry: 50 mL
